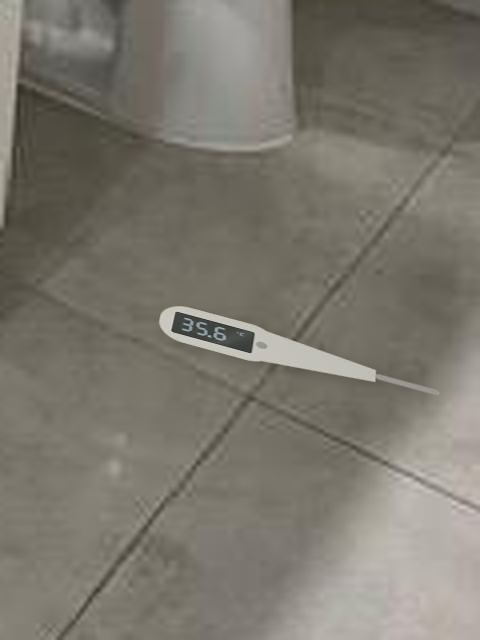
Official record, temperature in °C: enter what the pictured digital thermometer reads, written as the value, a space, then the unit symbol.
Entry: 35.6 °C
